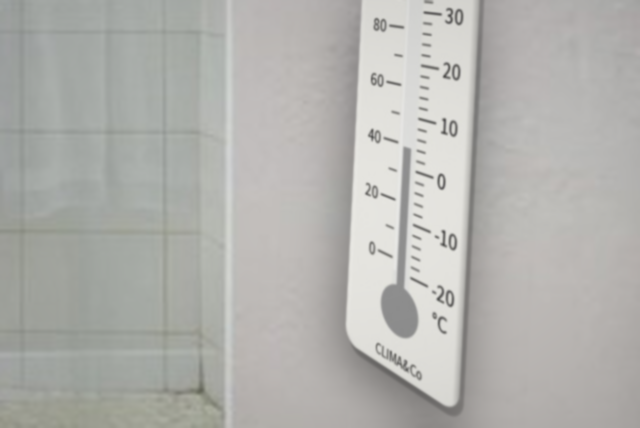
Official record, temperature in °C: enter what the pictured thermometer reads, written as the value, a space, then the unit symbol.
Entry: 4 °C
